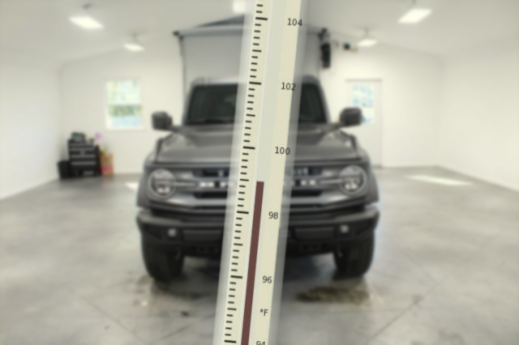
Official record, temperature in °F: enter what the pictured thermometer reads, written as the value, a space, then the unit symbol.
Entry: 99 °F
